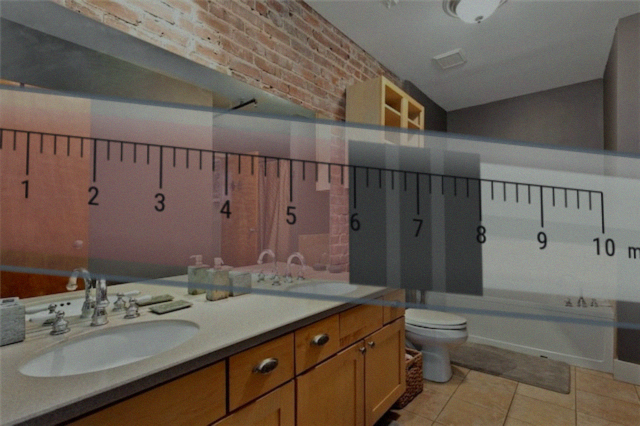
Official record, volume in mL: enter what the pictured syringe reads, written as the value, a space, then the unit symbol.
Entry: 5.9 mL
